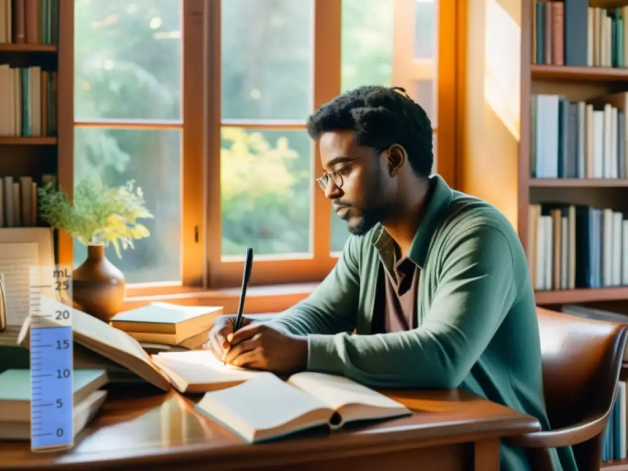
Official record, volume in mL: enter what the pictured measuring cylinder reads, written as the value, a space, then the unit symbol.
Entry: 18 mL
